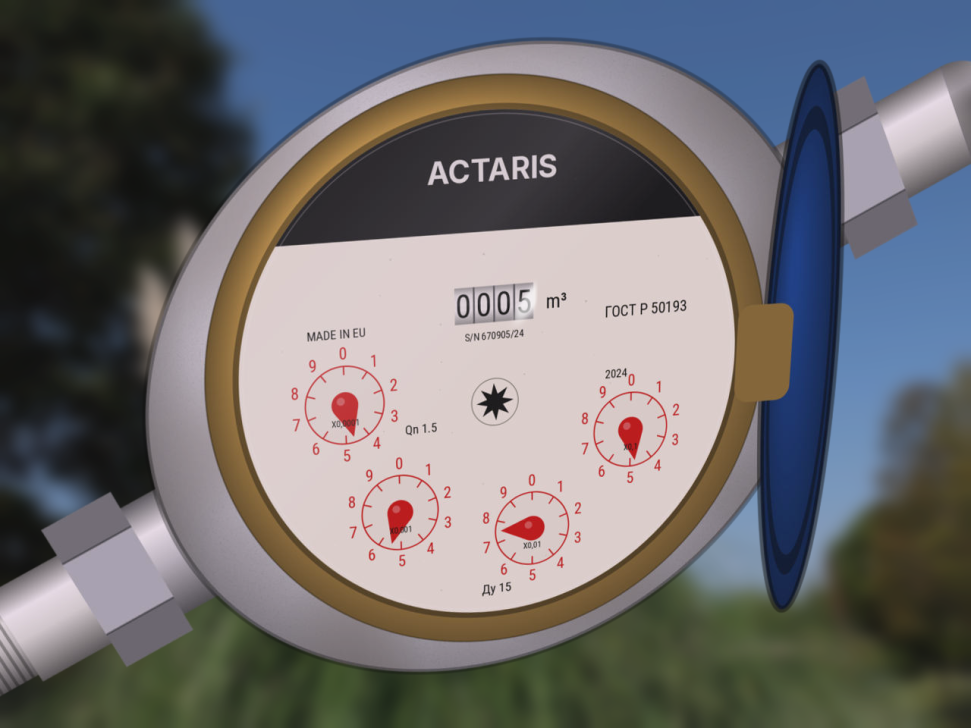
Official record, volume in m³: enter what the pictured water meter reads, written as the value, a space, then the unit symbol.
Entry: 5.4754 m³
